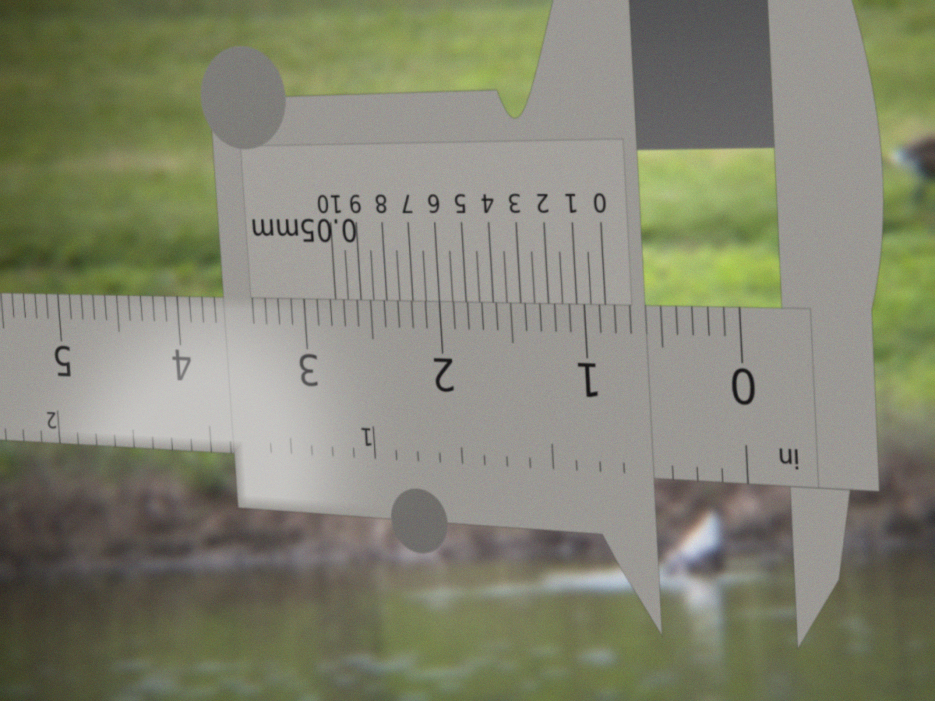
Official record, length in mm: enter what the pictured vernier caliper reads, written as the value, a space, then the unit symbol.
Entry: 8.6 mm
